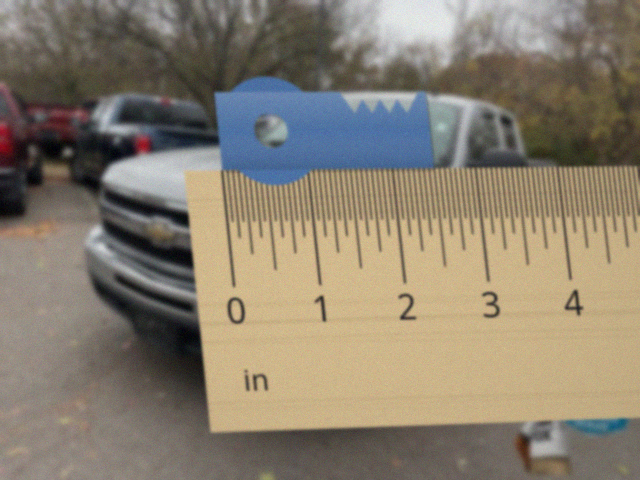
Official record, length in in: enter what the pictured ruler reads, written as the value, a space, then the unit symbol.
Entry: 2.5 in
